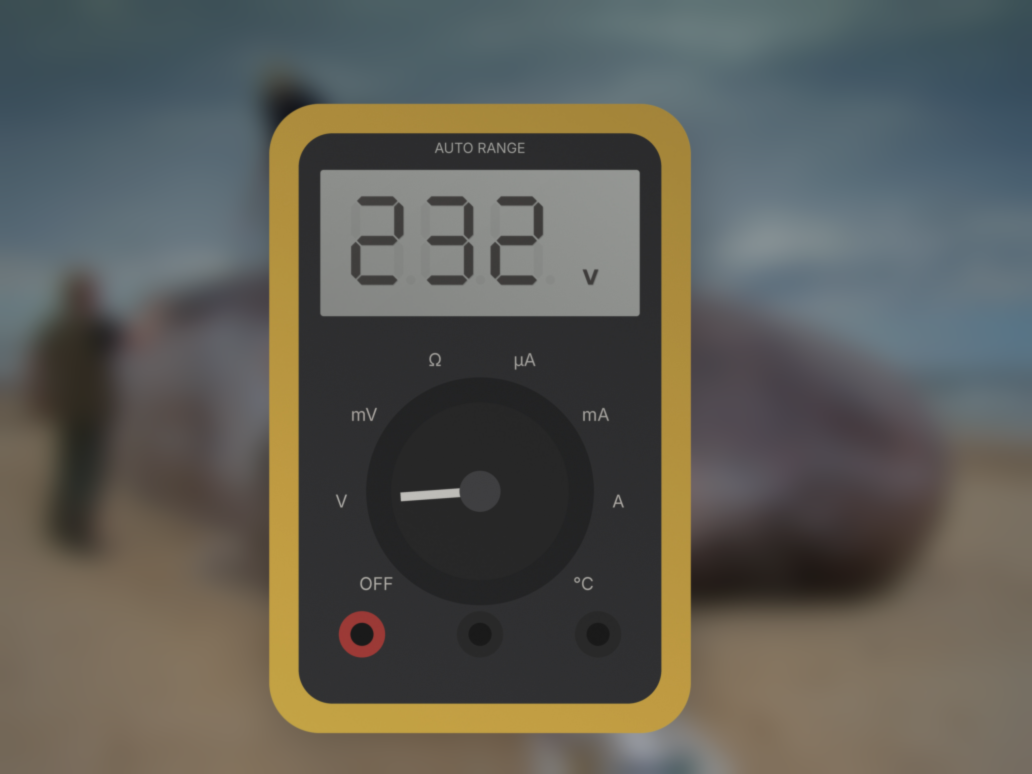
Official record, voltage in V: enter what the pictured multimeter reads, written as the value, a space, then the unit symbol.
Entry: 232 V
